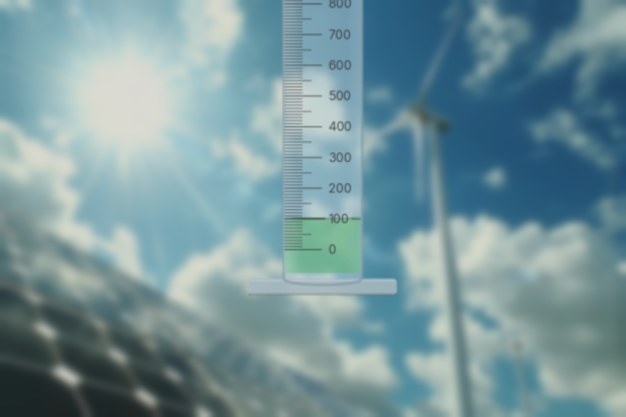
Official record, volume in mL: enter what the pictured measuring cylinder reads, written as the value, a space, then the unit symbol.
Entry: 100 mL
